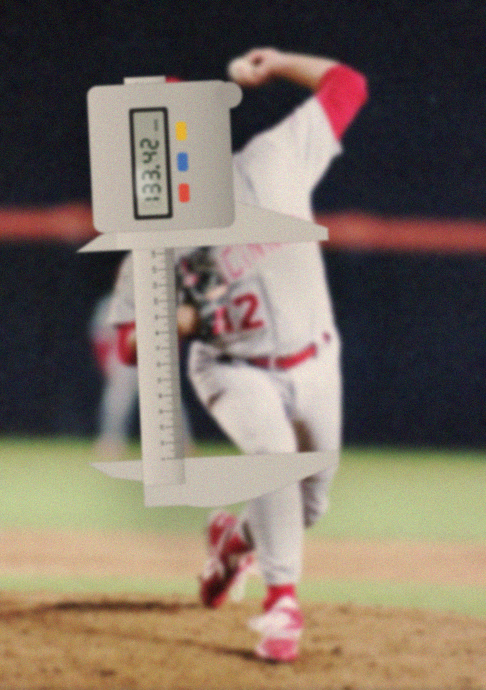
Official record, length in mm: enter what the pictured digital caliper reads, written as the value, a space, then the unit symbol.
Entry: 133.42 mm
